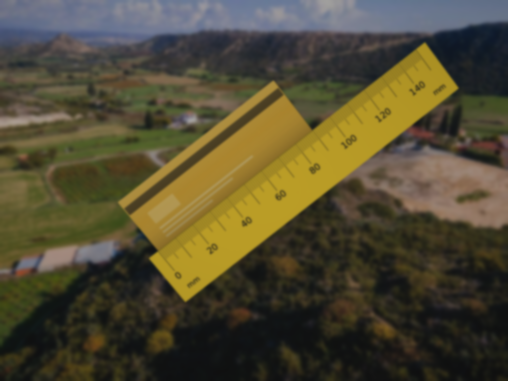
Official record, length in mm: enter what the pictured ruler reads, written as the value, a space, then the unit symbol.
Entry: 90 mm
